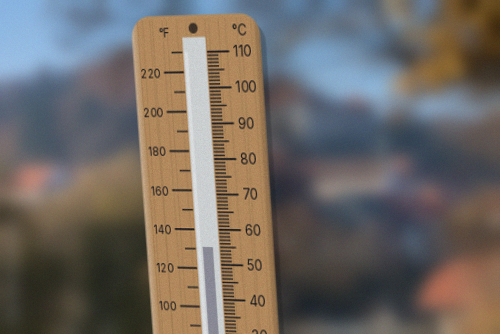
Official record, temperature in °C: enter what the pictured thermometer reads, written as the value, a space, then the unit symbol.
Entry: 55 °C
